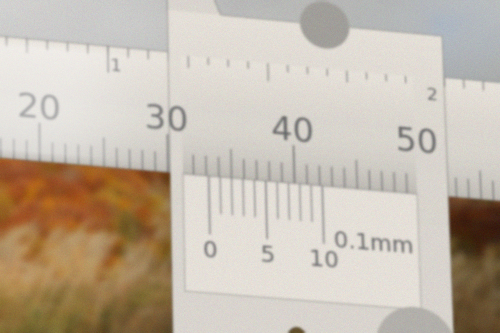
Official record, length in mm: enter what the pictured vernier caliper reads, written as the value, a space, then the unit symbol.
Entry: 33.2 mm
